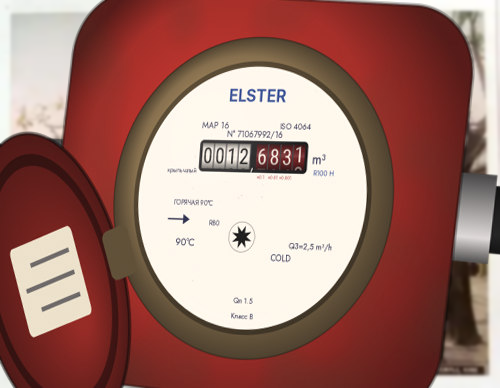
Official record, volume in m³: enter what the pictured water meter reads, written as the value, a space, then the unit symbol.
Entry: 12.6831 m³
